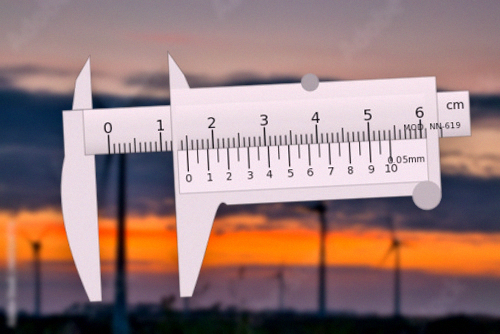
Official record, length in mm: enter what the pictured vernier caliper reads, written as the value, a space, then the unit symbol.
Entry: 15.0 mm
